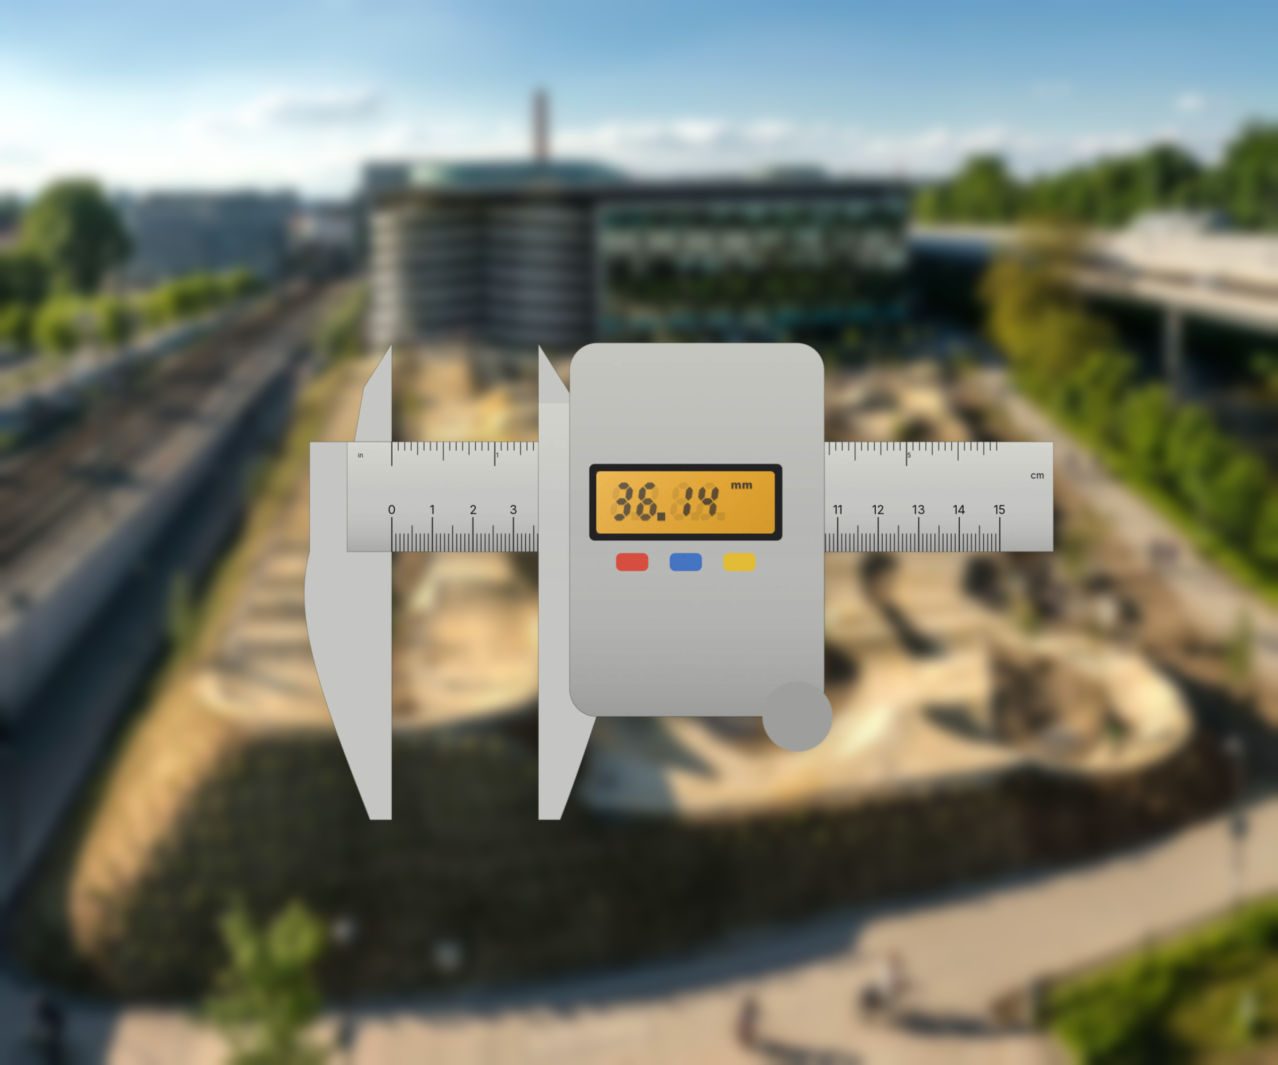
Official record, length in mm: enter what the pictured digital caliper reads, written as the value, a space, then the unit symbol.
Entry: 36.14 mm
